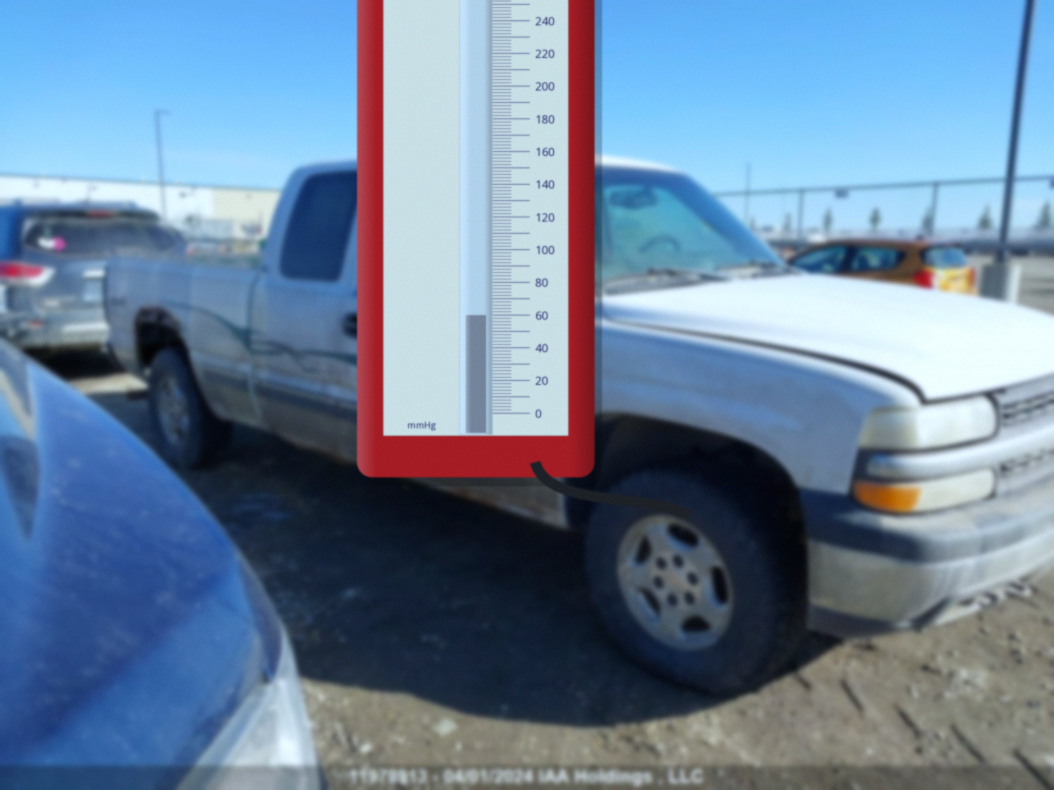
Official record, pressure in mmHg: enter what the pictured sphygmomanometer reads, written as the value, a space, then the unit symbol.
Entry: 60 mmHg
